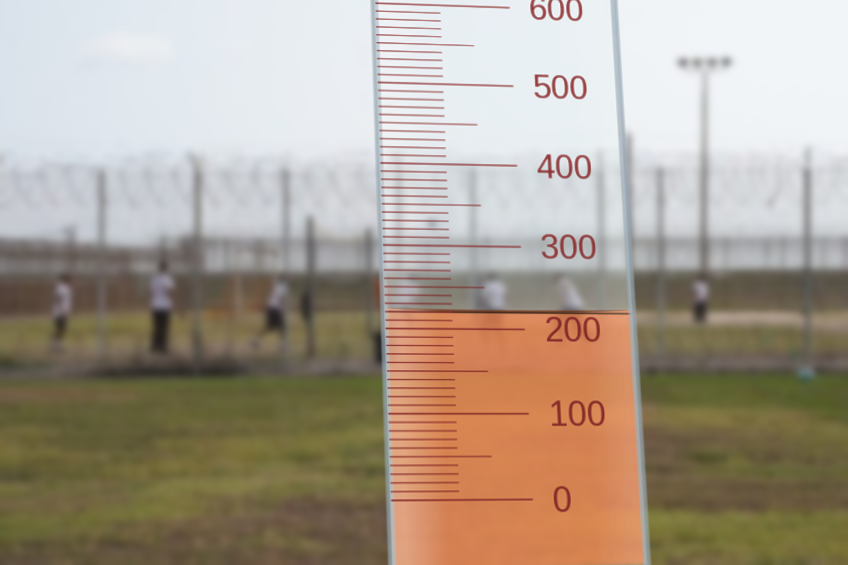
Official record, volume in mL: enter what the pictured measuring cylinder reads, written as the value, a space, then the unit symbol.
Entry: 220 mL
